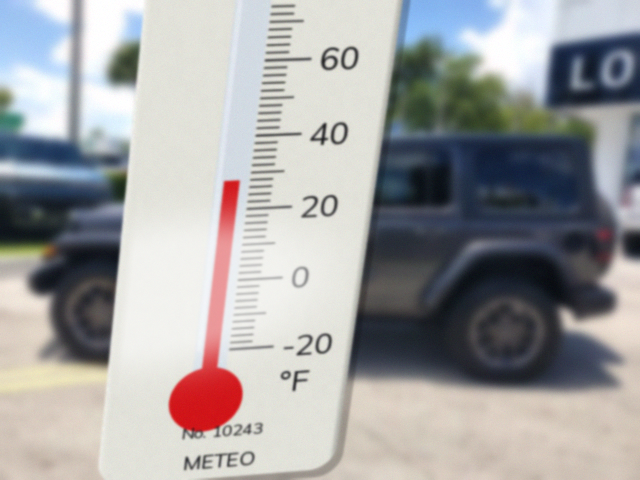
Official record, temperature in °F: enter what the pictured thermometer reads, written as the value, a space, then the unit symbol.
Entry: 28 °F
